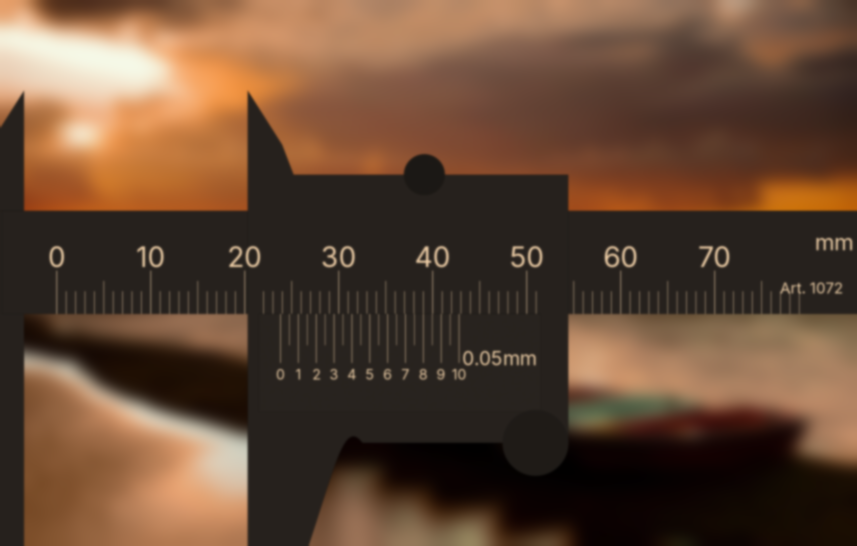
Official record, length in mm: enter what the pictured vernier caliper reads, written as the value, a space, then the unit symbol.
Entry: 23.8 mm
